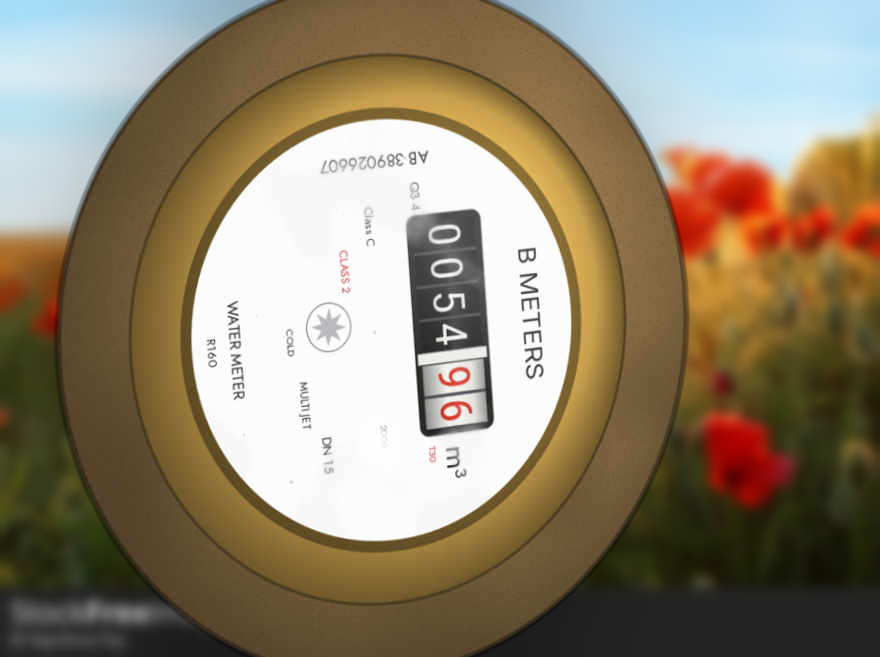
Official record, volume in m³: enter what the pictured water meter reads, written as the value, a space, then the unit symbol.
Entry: 54.96 m³
